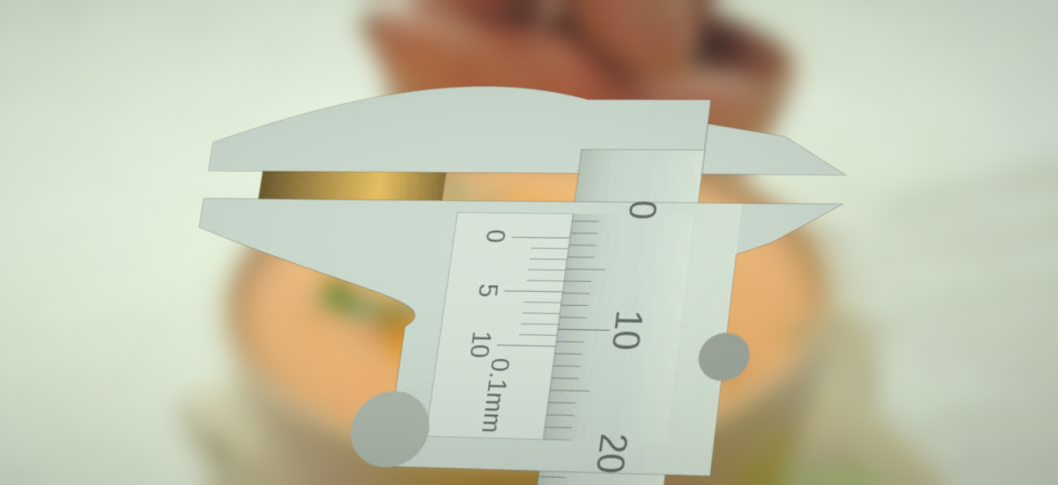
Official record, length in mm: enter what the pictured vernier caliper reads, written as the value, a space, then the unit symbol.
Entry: 2.4 mm
